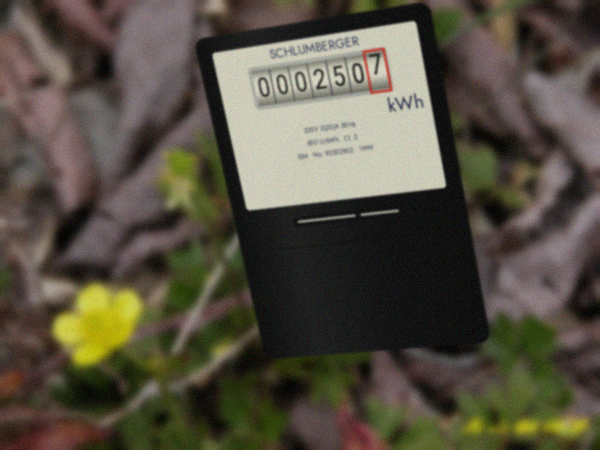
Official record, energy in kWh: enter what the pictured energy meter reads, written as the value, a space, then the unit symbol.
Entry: 250.7 kWh
